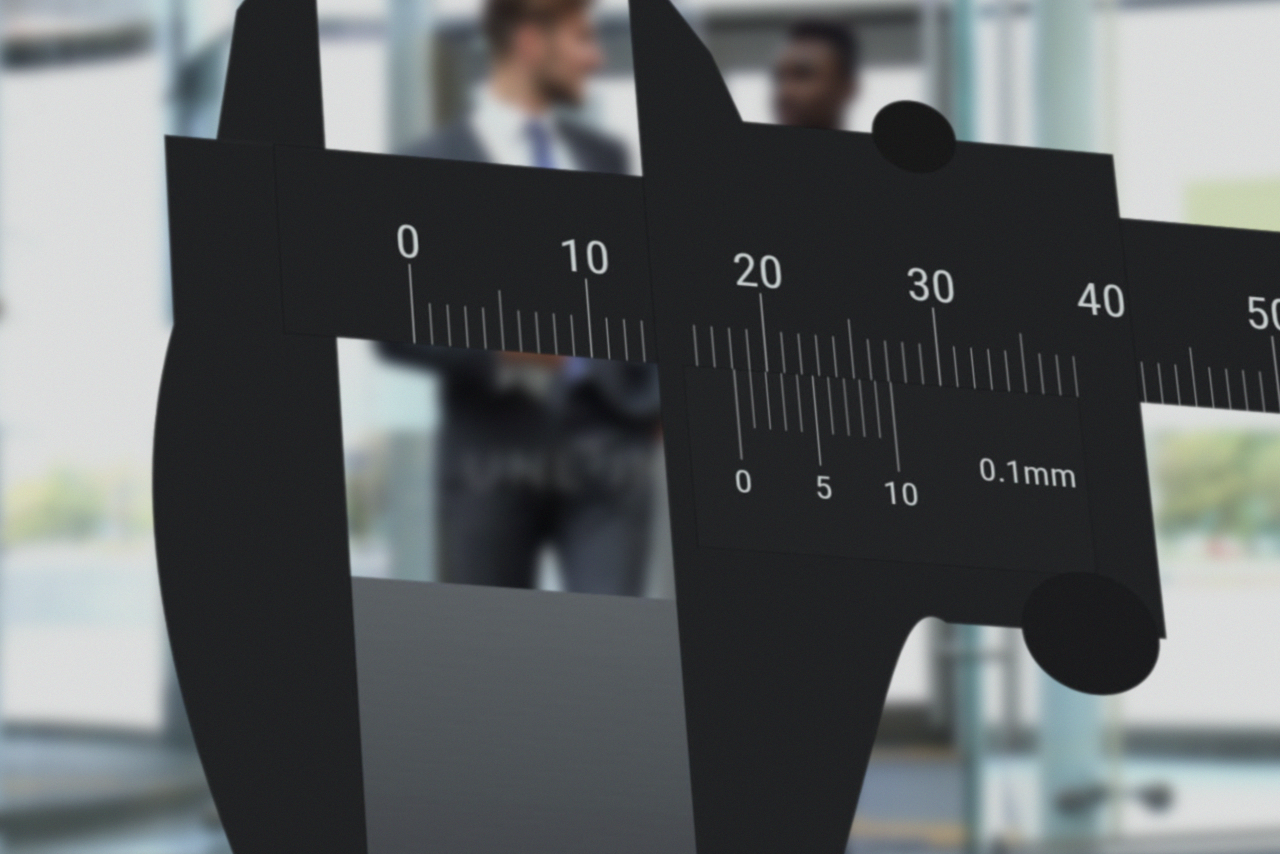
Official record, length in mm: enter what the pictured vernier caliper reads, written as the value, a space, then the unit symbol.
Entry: 18.1 mm
